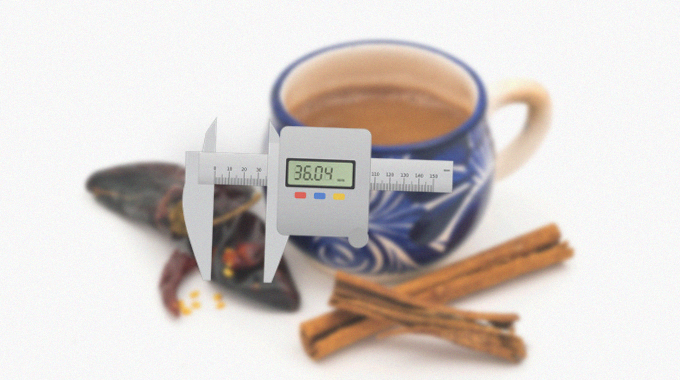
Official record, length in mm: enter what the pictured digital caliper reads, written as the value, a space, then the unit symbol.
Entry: 36.04 mm
